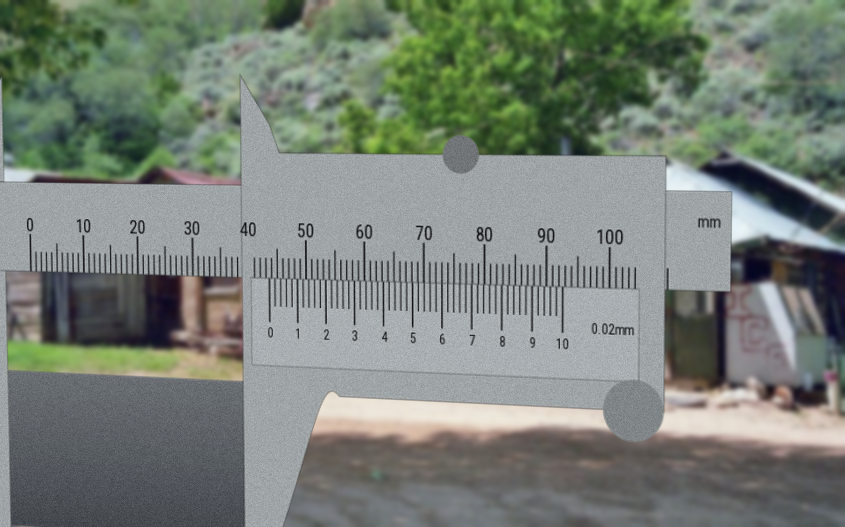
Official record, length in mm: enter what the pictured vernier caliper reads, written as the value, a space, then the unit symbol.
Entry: 43.6 mm
